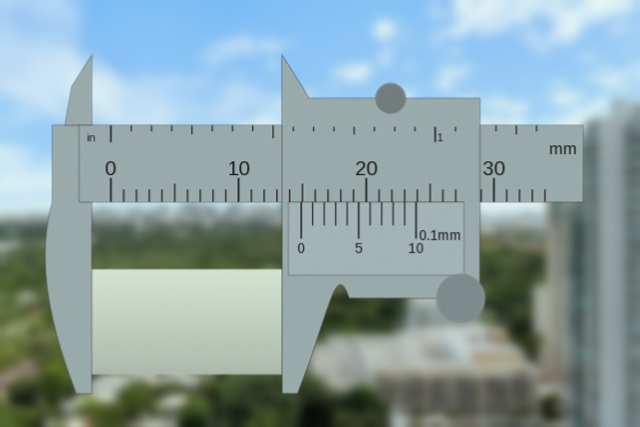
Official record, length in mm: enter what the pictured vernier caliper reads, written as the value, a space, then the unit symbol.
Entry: 14.9 mm
